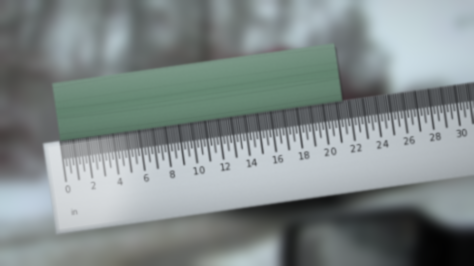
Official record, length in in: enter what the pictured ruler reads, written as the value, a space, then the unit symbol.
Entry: 21.5 in
